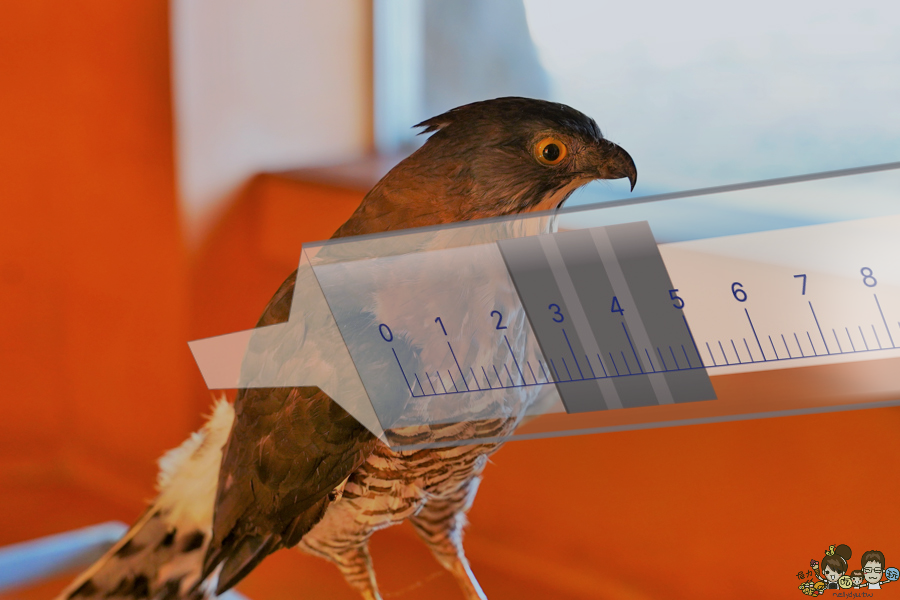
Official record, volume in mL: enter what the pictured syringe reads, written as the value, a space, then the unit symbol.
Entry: 2.5 mL
